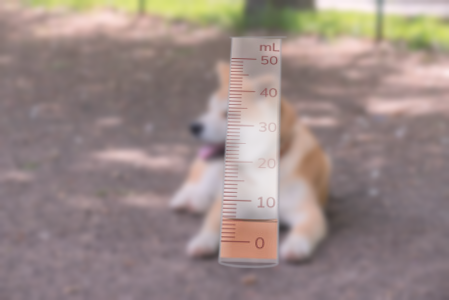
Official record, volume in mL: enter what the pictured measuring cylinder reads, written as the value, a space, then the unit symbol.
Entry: 5 mL
